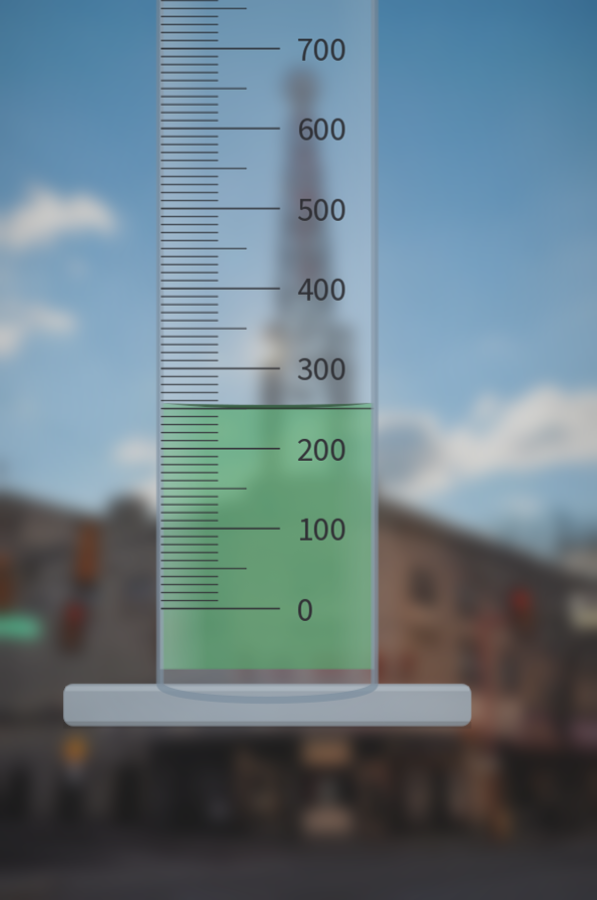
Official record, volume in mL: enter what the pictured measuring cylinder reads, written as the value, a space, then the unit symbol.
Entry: 250 mL
